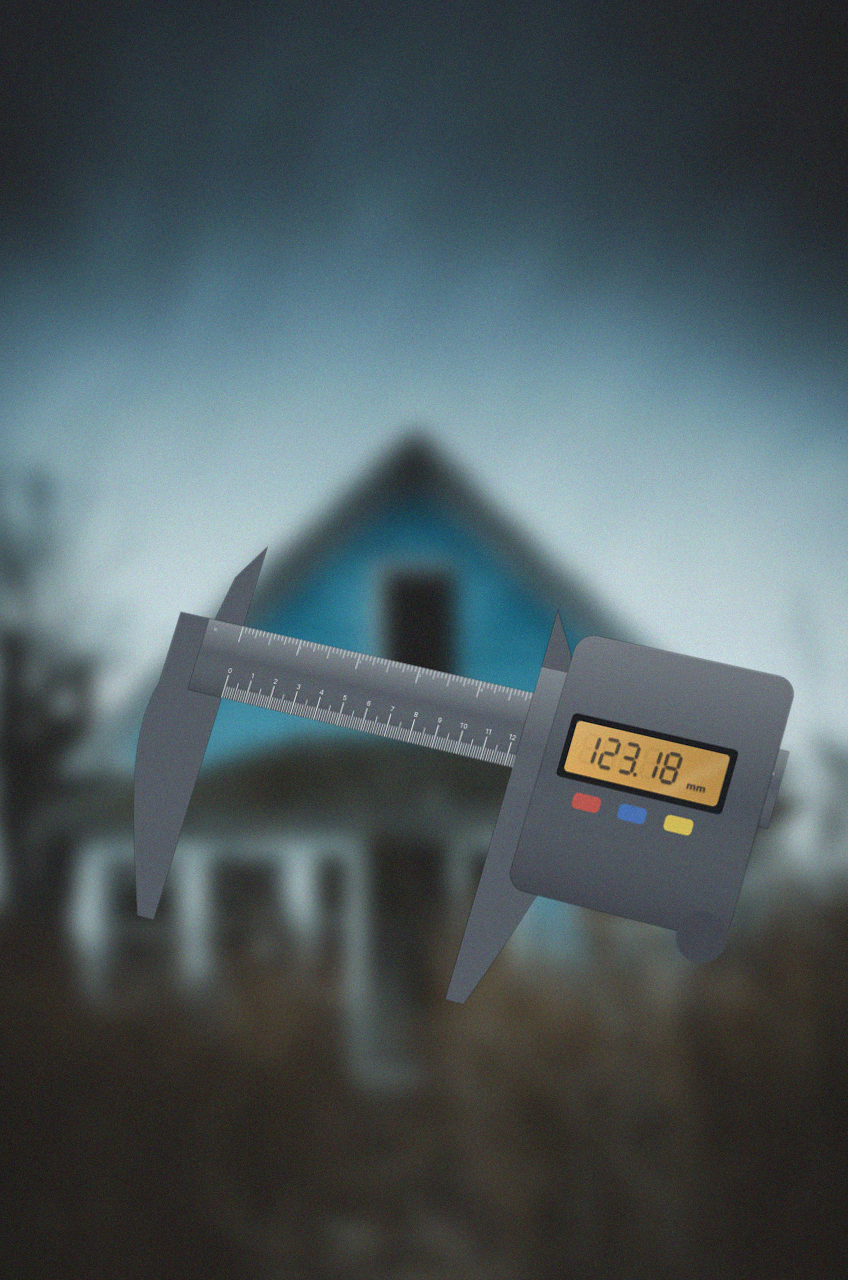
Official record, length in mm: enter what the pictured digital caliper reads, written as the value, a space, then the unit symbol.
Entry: 123.18 mm
